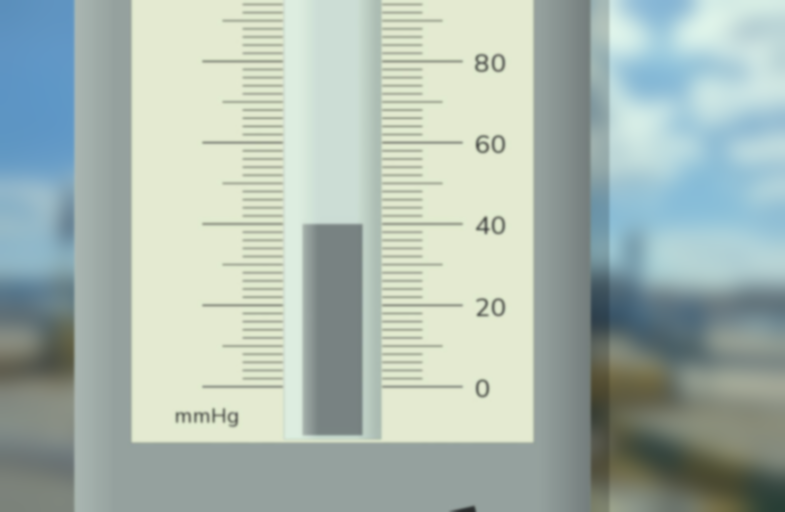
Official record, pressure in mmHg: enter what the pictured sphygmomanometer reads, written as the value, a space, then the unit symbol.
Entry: 40 mmHg
